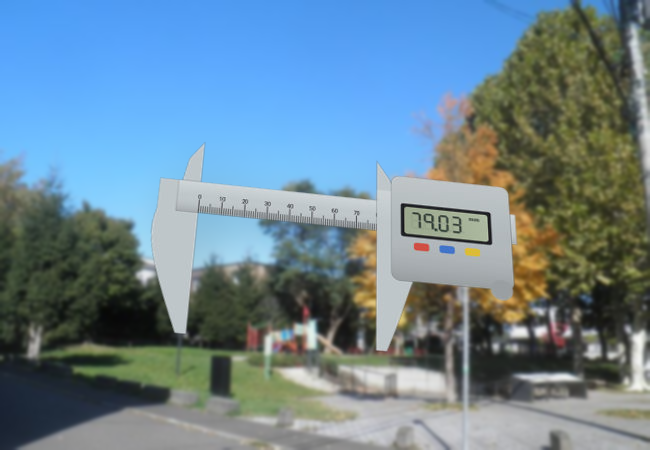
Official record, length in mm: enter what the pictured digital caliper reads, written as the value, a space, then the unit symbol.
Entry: 79.03 mm
